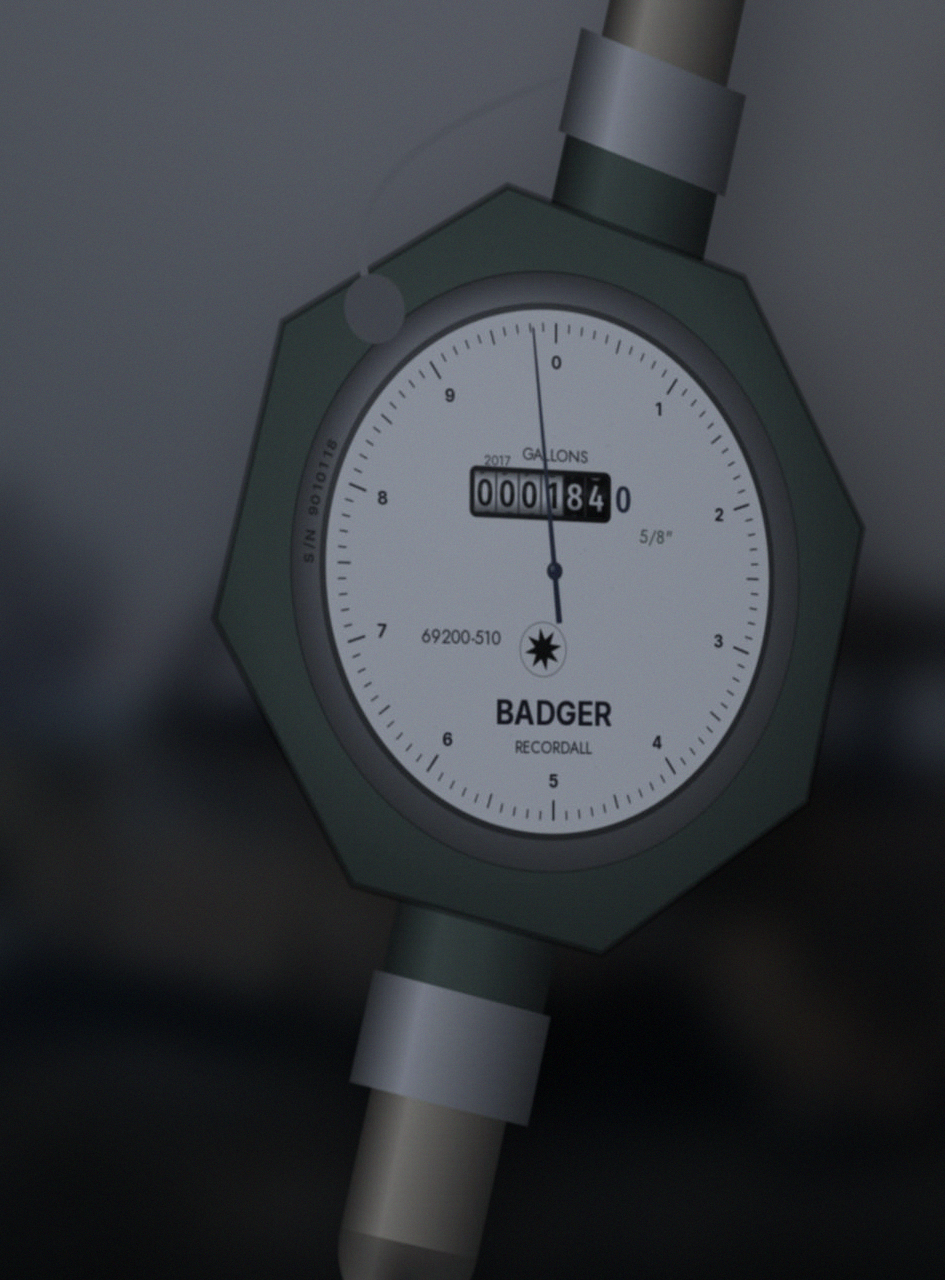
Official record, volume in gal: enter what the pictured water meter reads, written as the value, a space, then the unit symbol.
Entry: 1839.8 gal
